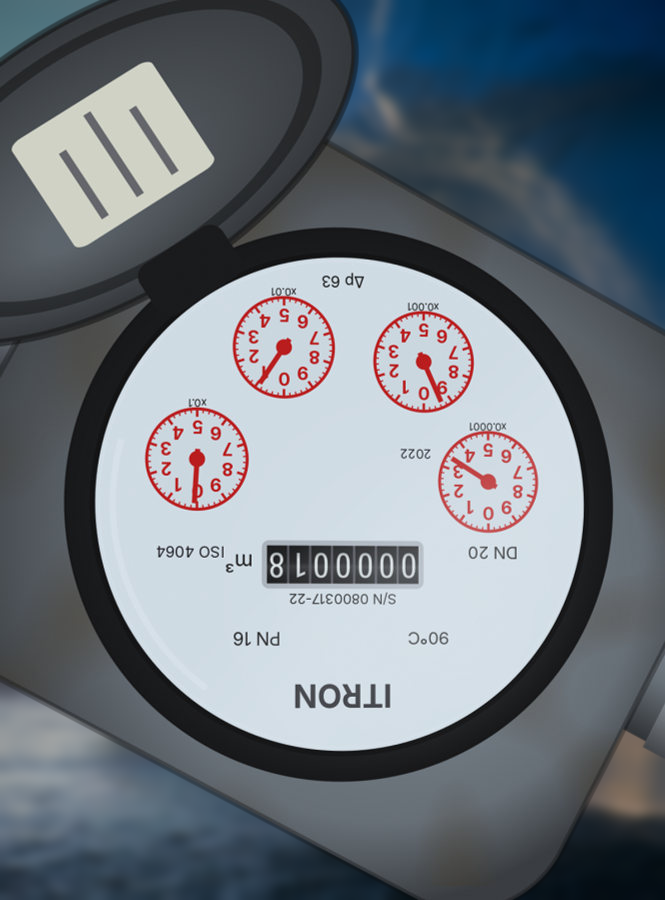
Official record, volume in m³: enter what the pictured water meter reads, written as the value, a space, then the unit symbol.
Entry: 18.0093 m³
